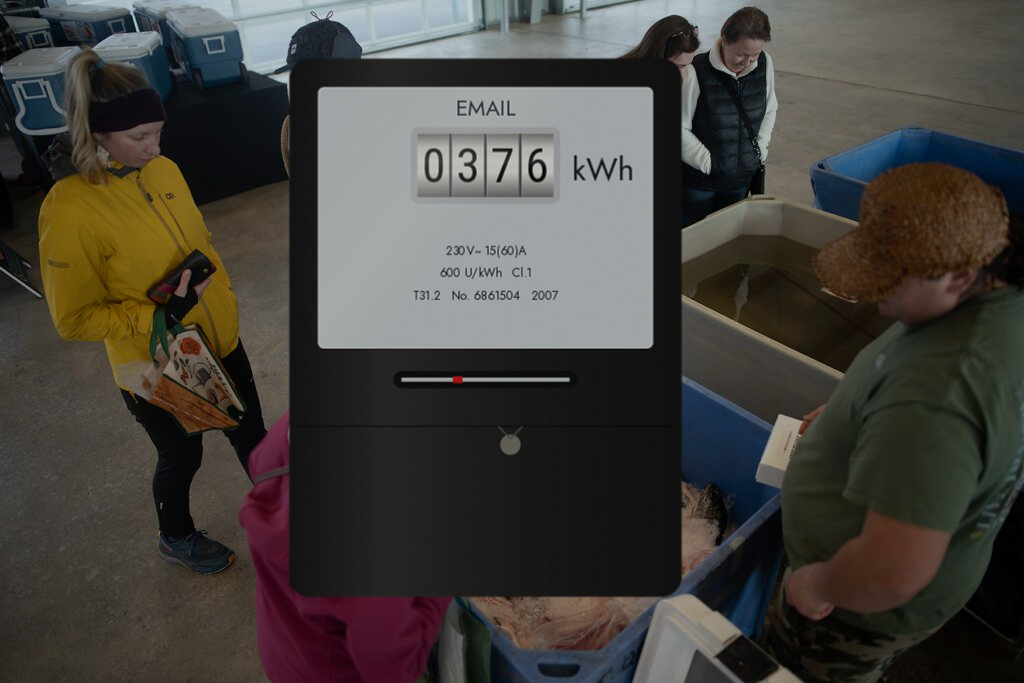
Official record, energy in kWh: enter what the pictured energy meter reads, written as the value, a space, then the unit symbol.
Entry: 376 kWh
